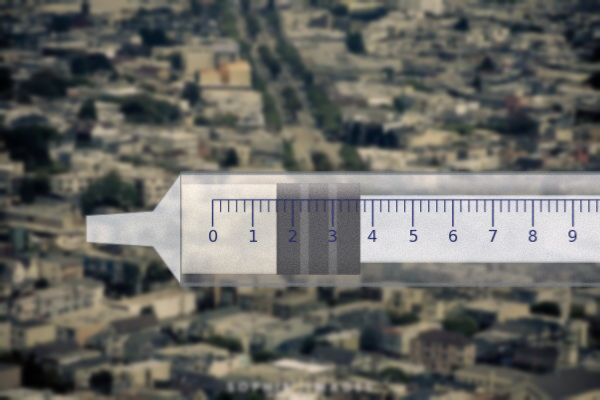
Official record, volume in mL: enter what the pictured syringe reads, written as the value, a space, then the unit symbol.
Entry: 1.6 mL
